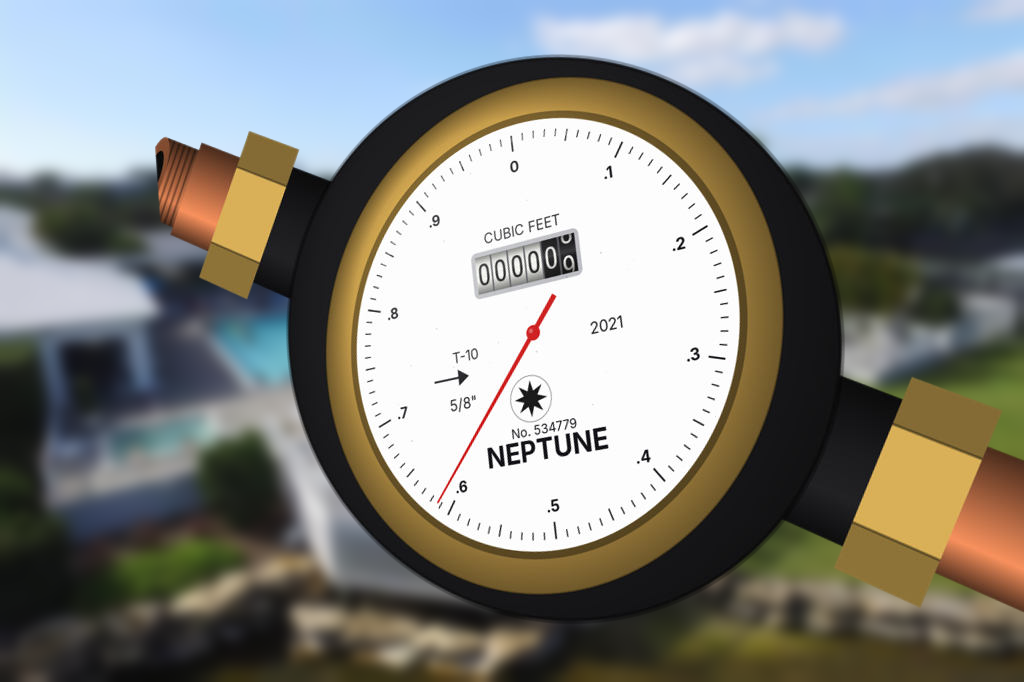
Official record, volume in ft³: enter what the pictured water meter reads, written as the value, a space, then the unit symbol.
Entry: 8.61 ft³
